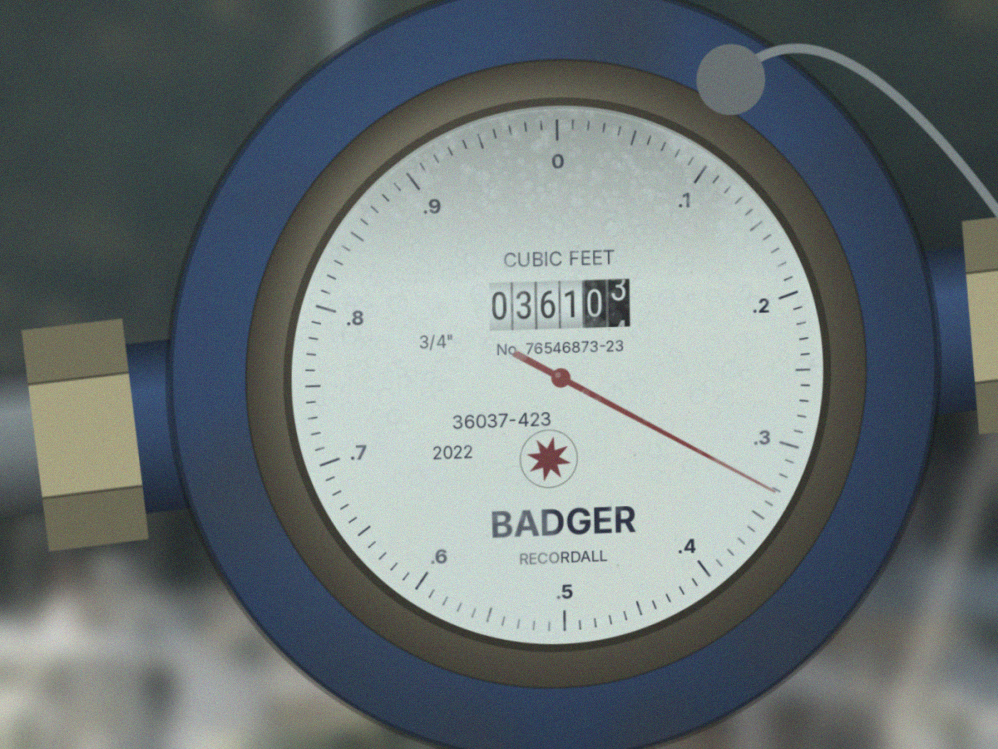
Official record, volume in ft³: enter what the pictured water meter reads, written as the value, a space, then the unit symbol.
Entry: 36103.33 ft³
